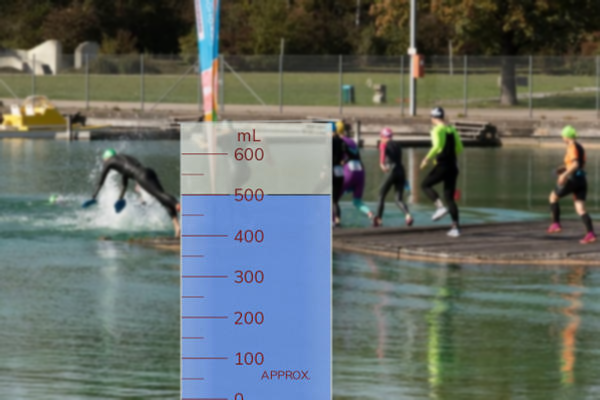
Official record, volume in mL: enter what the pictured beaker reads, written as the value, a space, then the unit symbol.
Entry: 500 mL
